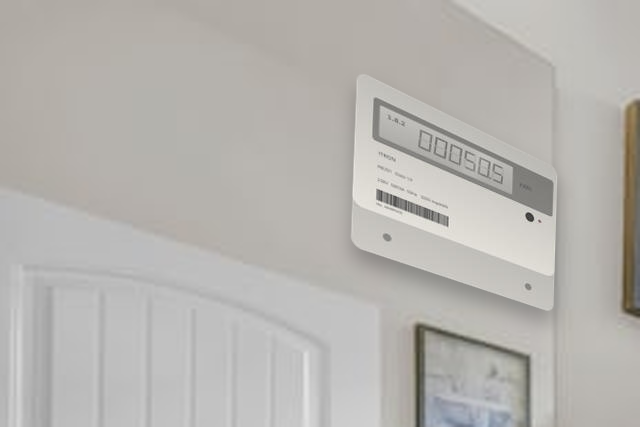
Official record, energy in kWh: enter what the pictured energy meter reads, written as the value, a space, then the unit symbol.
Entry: 50.5 kWh
